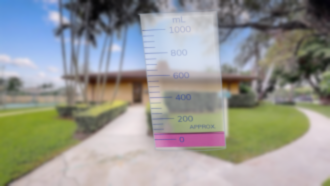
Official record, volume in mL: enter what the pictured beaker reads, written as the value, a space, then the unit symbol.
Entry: 50 mL
